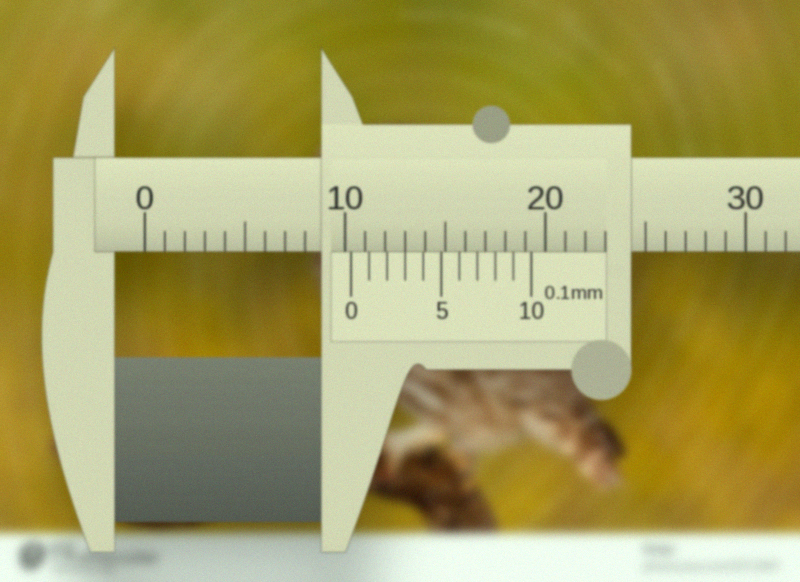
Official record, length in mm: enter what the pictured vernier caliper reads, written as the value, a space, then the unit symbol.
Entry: 10.3 mm
